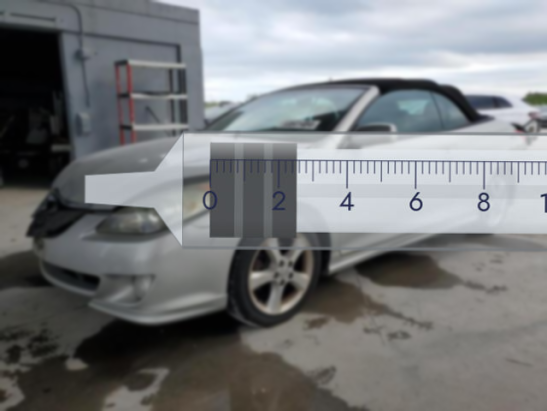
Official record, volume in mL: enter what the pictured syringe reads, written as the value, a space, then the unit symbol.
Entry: 0 mL
